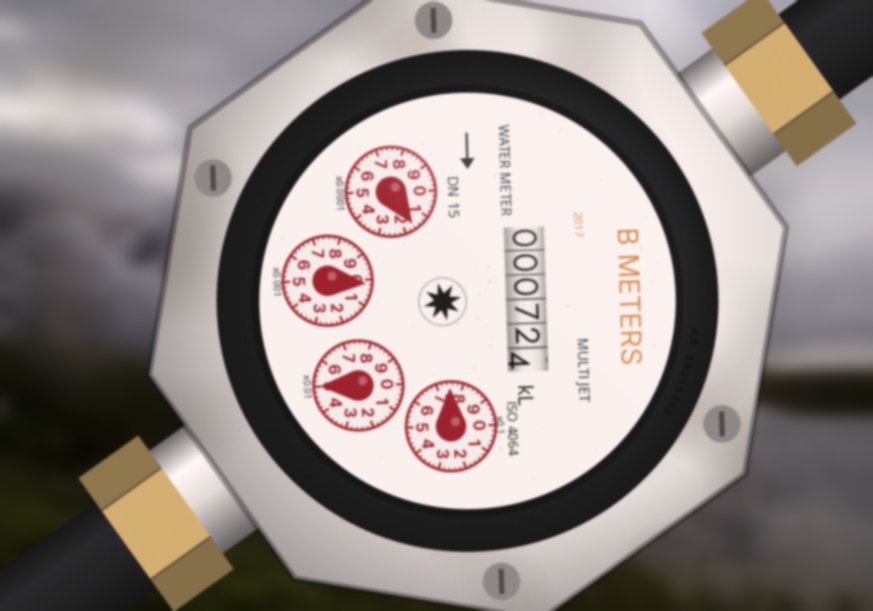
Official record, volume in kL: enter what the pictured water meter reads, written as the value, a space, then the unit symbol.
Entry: 723.7501 kL
